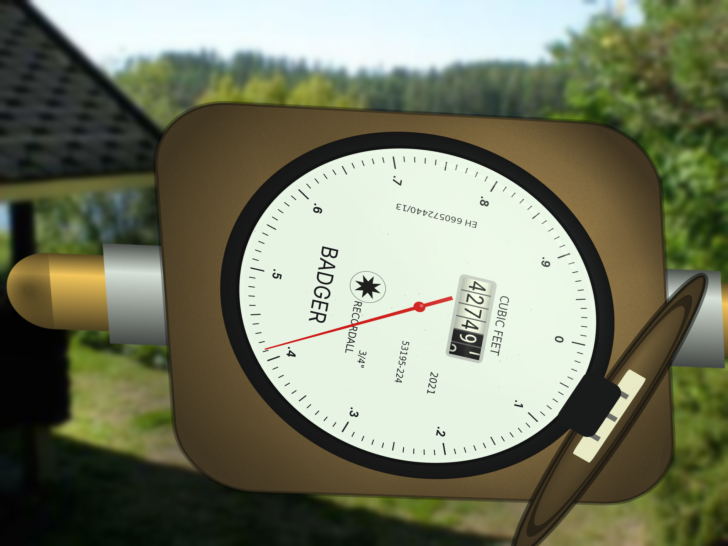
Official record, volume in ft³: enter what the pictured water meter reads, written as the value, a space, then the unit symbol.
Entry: 427491.41 ft³
